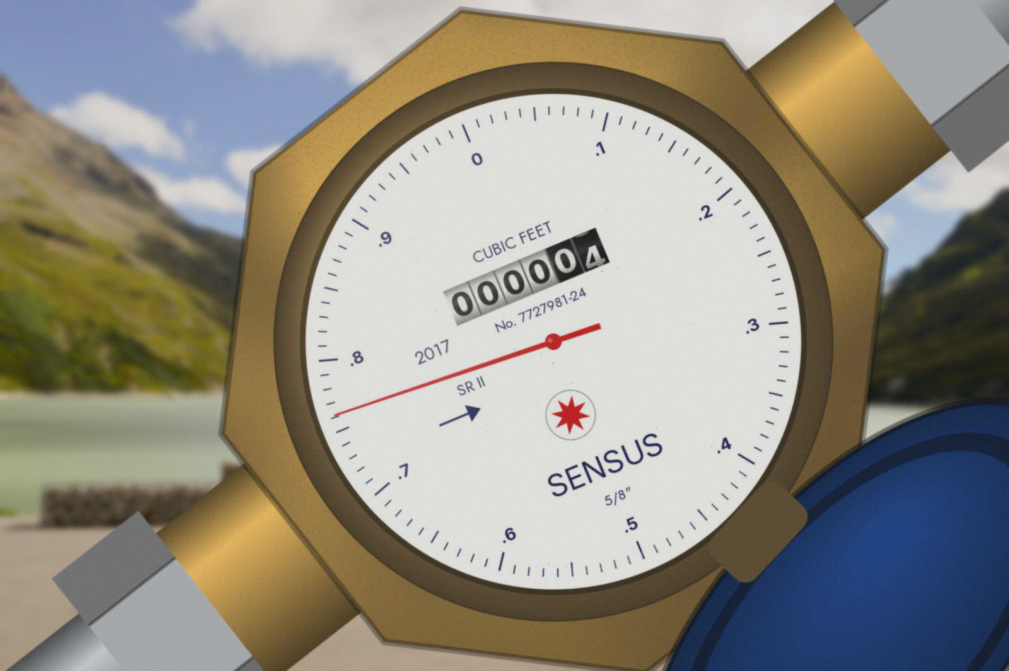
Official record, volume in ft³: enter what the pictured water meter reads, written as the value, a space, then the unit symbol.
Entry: 3.76 ft³
